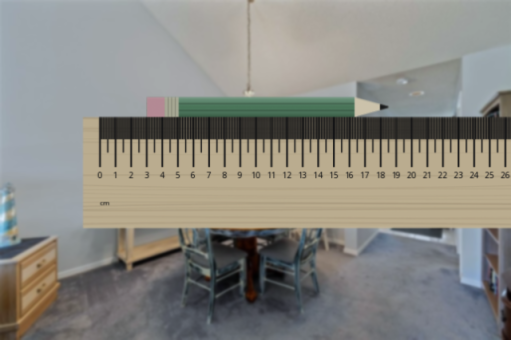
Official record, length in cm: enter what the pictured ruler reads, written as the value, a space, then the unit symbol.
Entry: 15.5 cm
